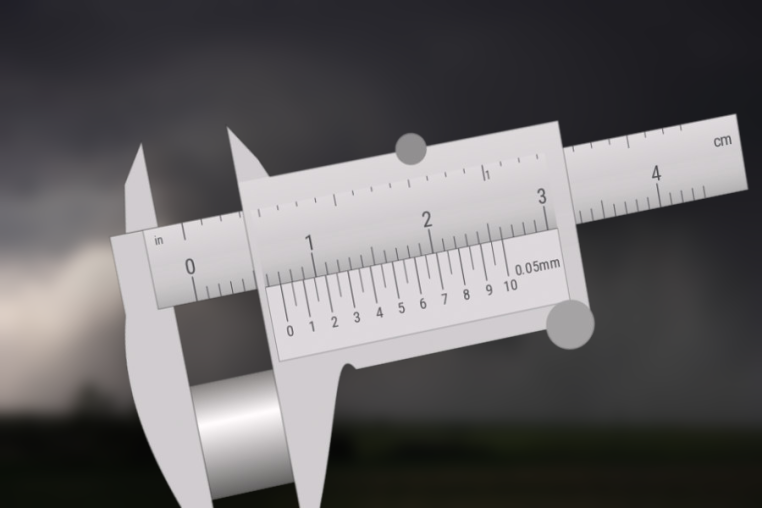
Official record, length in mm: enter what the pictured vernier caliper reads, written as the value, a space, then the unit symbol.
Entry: 7.0 mm
